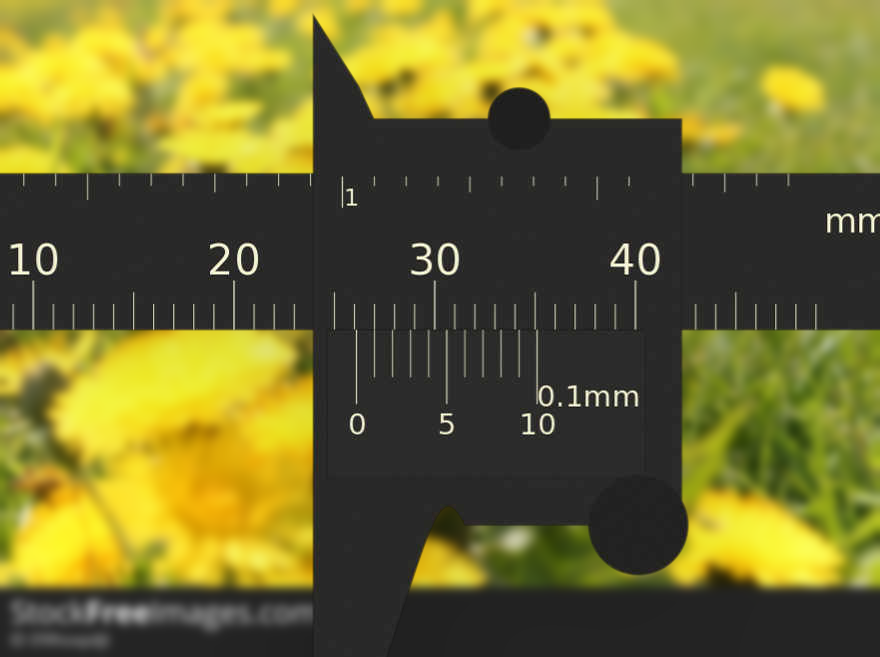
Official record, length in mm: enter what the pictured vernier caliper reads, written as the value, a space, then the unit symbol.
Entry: 26.1 mm
